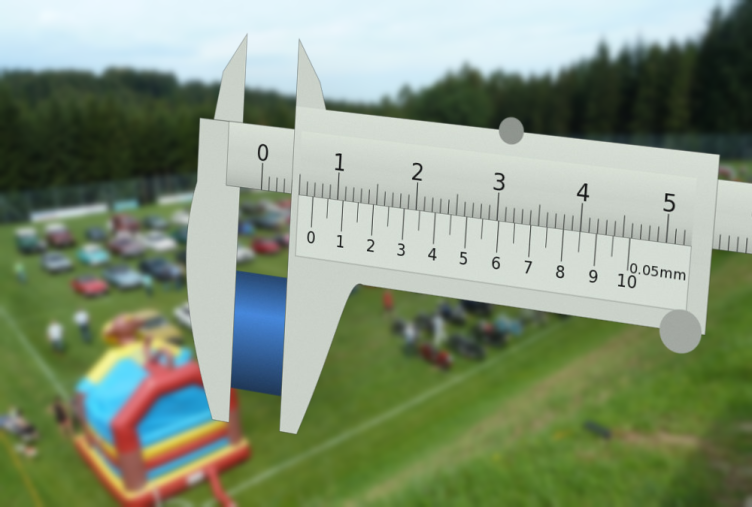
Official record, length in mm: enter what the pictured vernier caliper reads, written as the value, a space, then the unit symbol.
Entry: 6.8 mm
